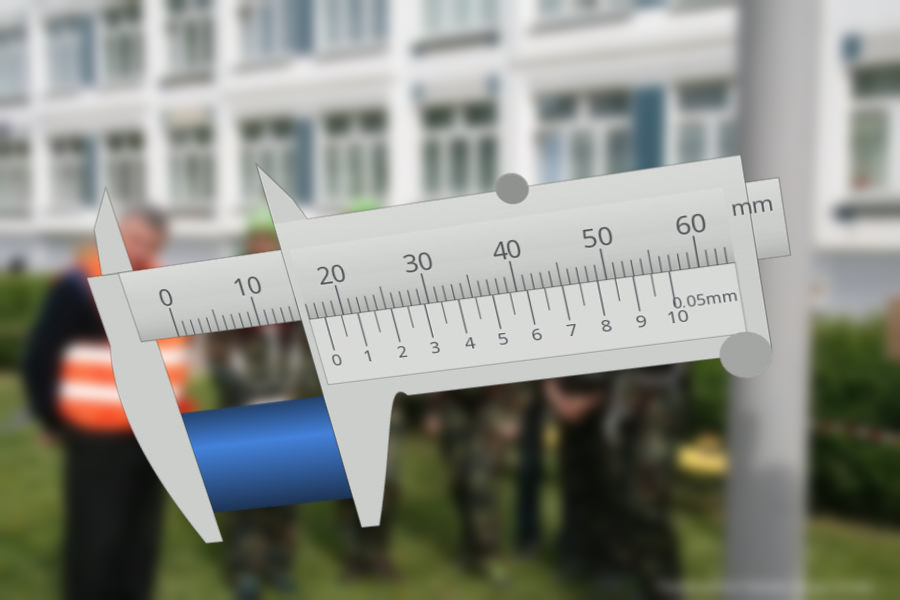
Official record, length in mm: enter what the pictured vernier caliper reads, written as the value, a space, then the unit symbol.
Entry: 17.8 mm
